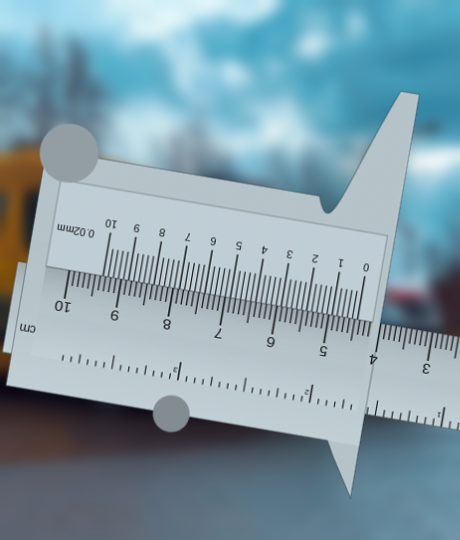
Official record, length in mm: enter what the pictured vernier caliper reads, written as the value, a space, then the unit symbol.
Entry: 44.5 mm
